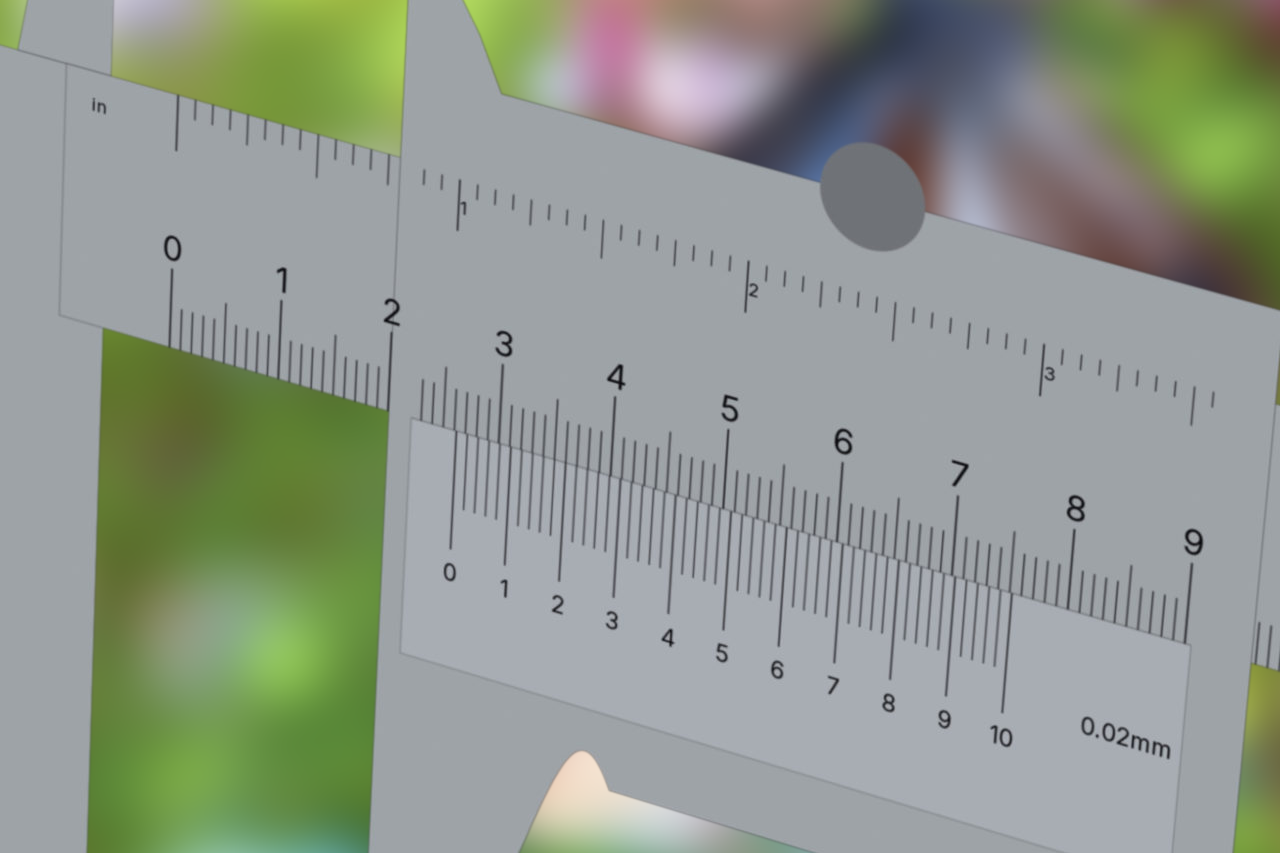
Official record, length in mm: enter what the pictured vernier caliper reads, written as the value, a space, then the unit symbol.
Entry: 26.2 mm
